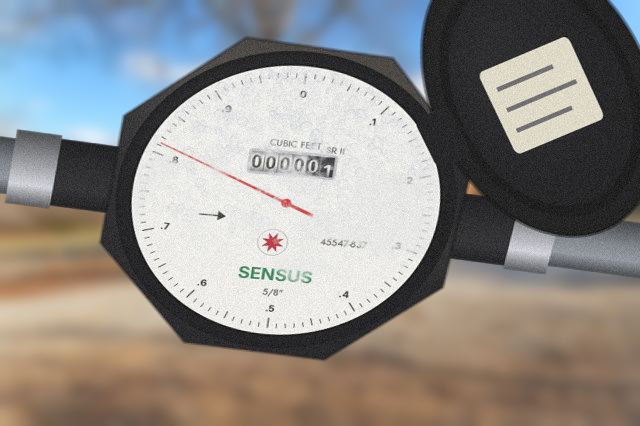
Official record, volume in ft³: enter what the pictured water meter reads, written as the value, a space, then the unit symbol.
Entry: 0.81 ft³
